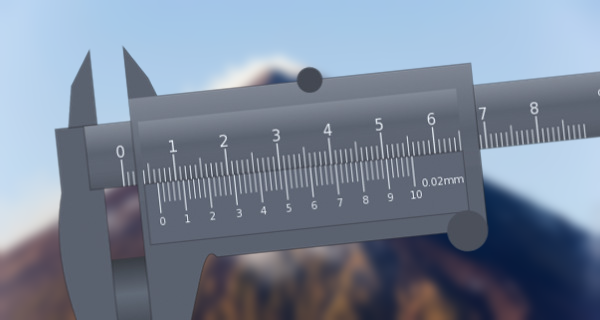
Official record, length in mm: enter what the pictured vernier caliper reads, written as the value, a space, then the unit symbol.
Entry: 6.5 mm
